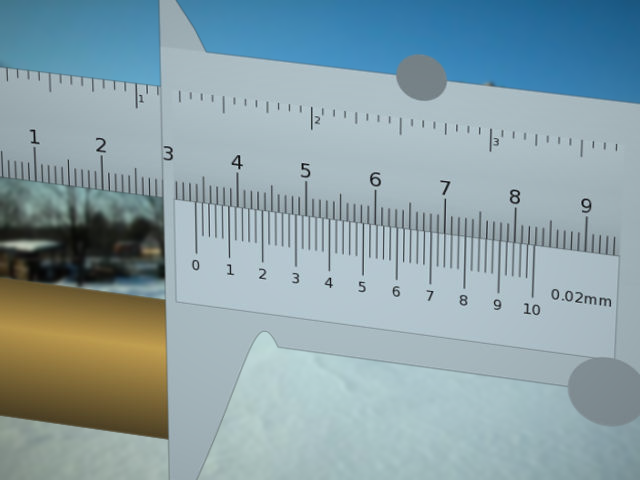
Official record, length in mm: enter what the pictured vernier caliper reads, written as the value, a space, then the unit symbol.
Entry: 33.8 mm
